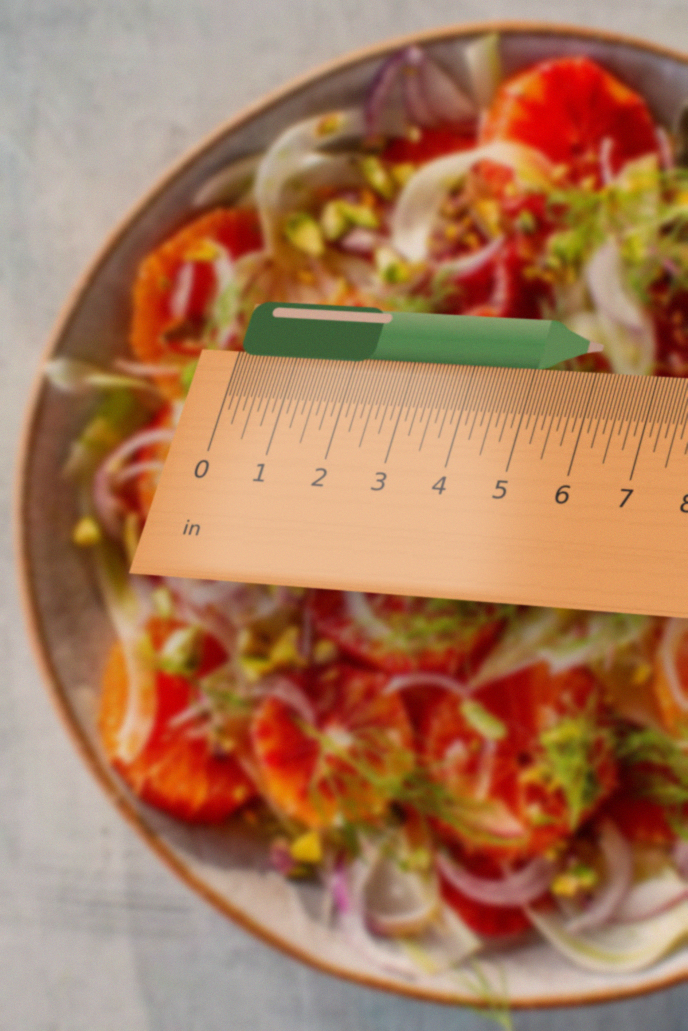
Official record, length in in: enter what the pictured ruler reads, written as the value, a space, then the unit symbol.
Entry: 6 in
